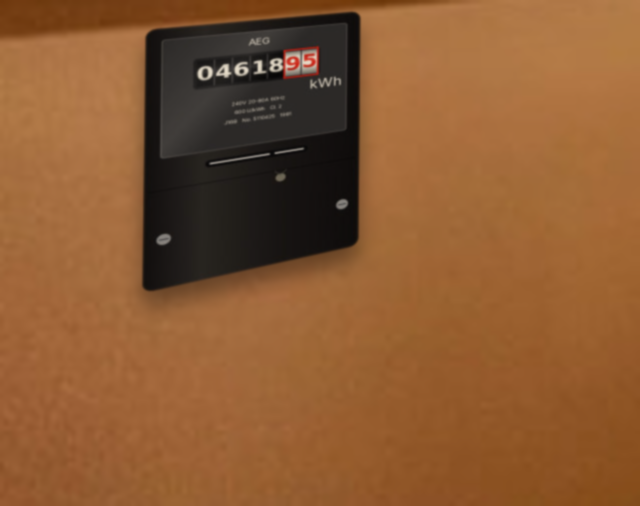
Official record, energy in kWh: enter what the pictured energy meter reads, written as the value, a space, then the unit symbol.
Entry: 4618.95 kWh
